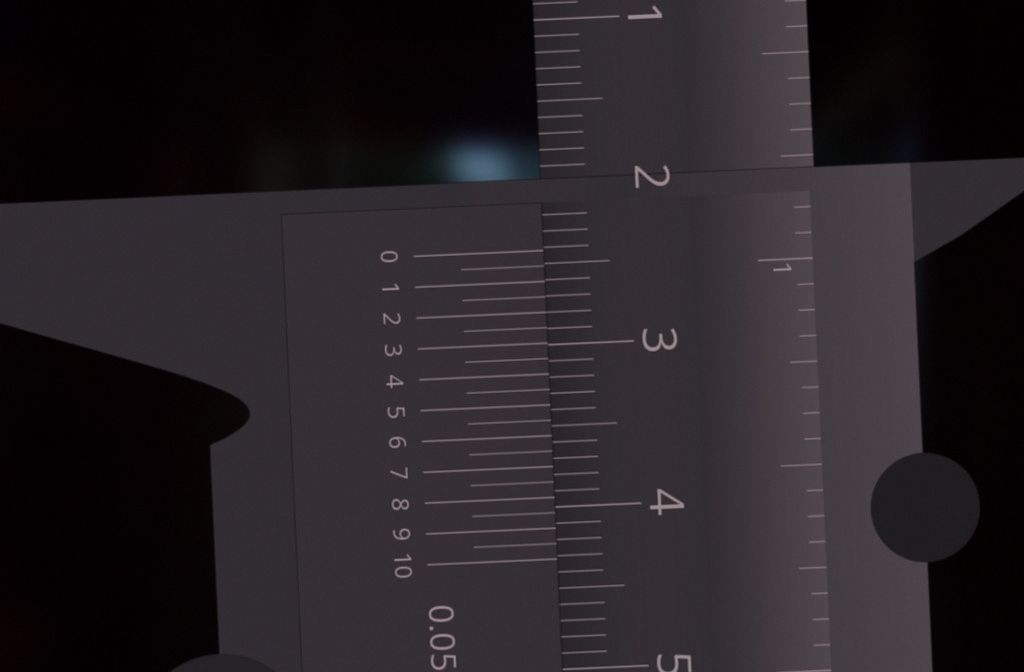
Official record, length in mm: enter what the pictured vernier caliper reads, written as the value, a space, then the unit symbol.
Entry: 24.2 mm
